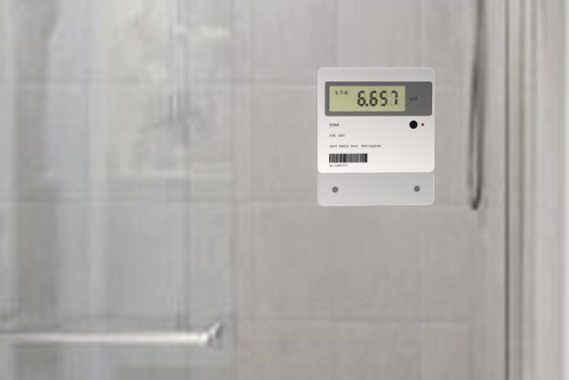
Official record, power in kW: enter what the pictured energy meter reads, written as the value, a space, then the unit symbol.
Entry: 6.657 kW
